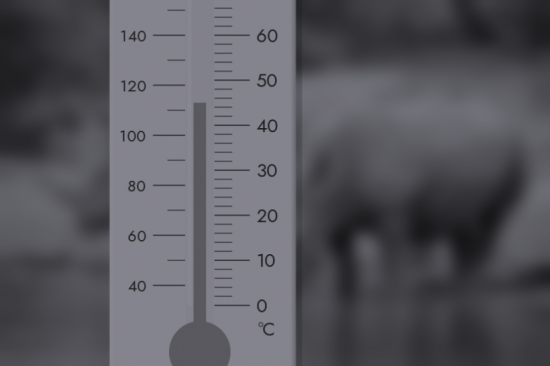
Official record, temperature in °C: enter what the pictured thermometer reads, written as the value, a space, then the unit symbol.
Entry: 45 °C
